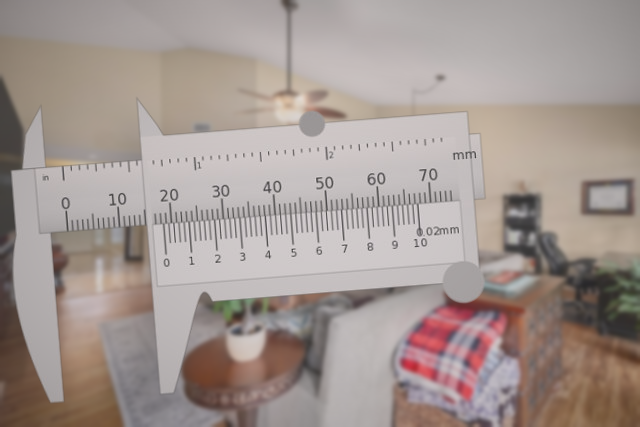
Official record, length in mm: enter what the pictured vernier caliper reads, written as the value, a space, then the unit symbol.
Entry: 18.5 mm
